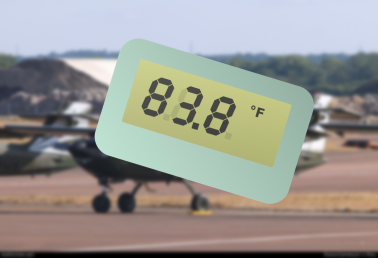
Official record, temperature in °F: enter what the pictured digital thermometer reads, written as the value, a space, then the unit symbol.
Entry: 83.8 °F
